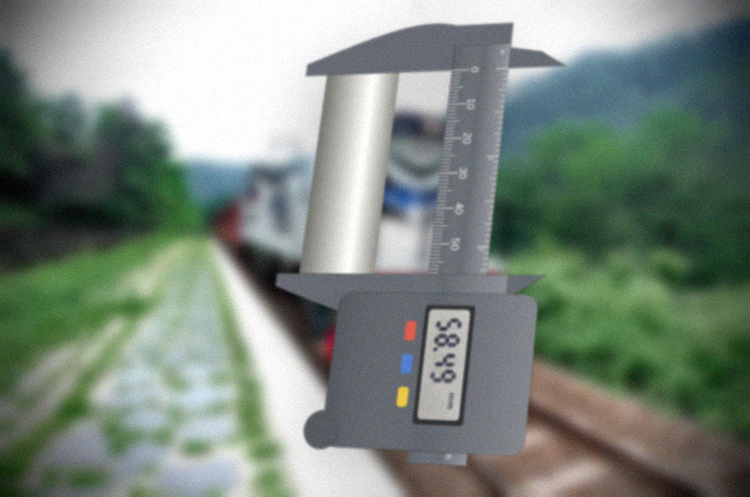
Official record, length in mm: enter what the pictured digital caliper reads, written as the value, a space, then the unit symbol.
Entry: 58.49 mm
